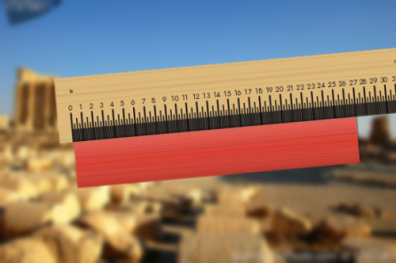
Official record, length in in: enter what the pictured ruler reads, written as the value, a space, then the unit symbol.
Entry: 27 in
